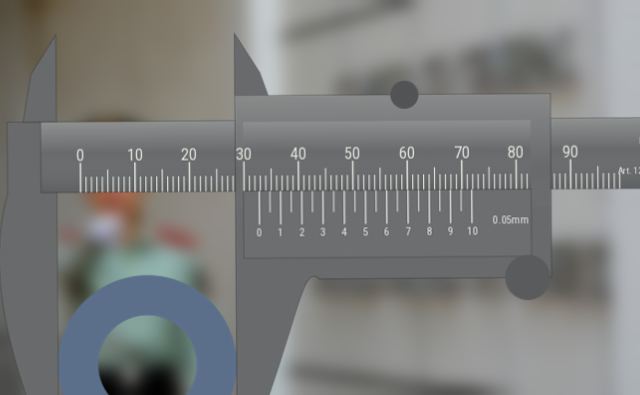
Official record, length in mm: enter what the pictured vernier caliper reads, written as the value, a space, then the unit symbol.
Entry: 32.8 mm
